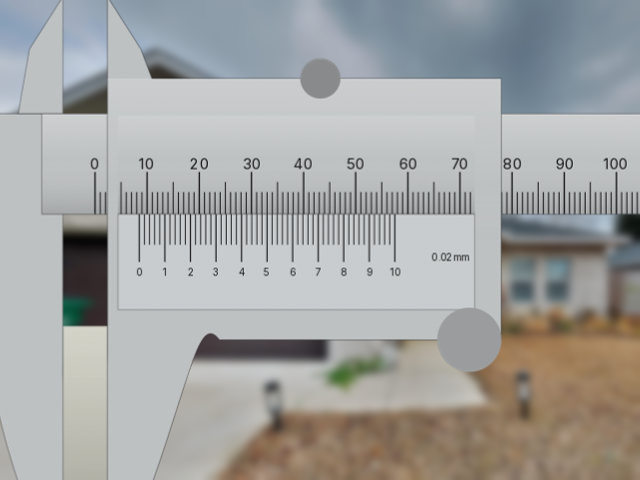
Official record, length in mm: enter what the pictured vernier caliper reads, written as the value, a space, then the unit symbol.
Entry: 8.5 mm
